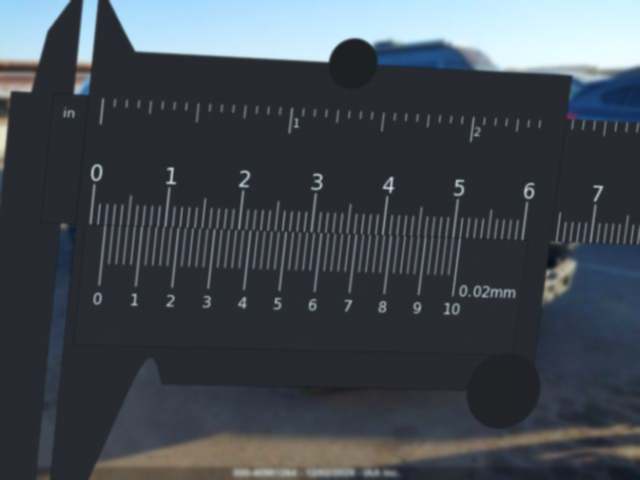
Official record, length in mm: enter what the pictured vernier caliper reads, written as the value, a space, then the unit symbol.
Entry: 2.0 mm
